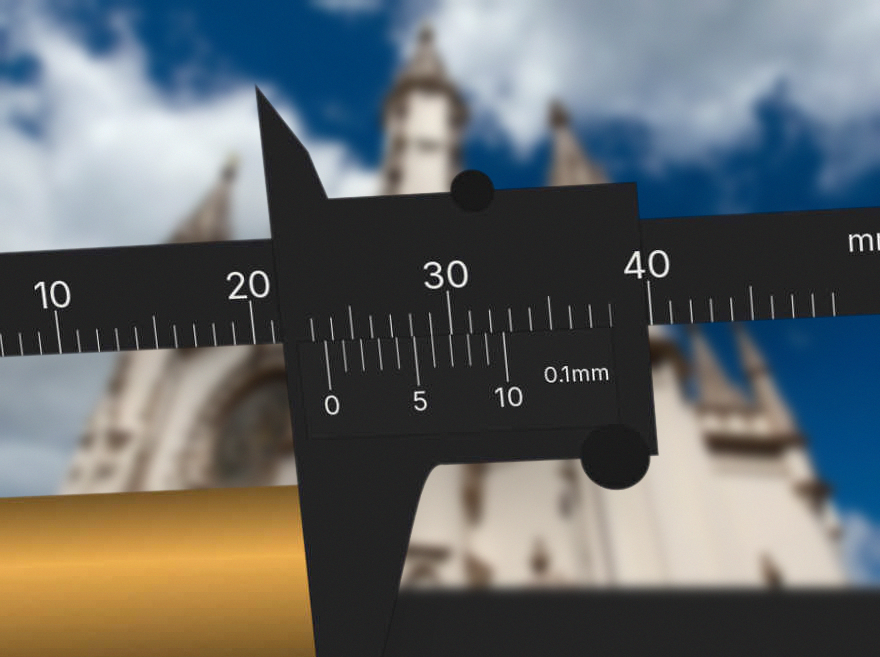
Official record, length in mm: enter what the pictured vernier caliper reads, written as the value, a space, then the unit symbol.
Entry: 23.6 mm
